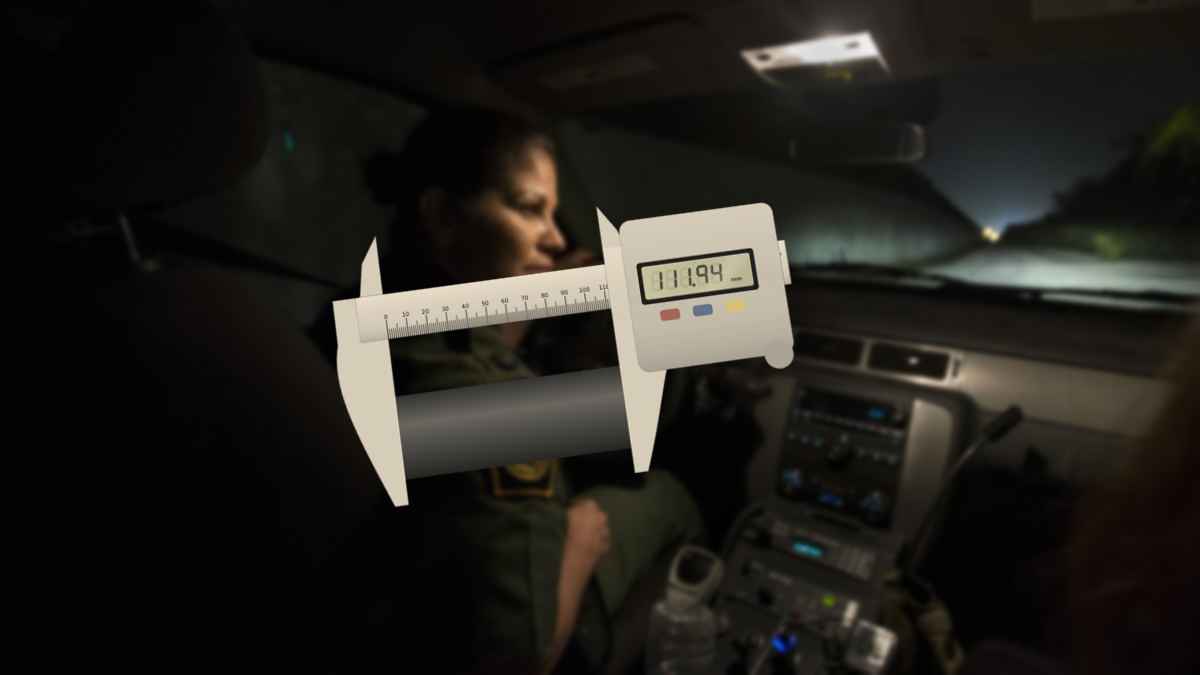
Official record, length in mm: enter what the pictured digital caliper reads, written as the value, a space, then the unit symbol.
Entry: 111.94 mm
